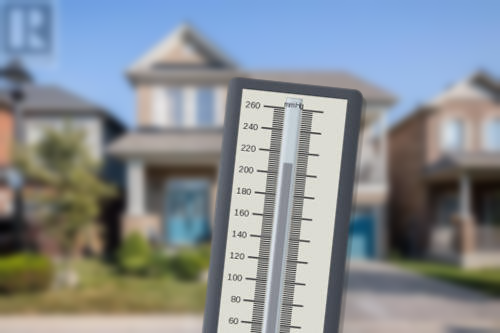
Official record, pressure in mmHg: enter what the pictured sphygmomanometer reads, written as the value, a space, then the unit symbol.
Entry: 210 mmHg
